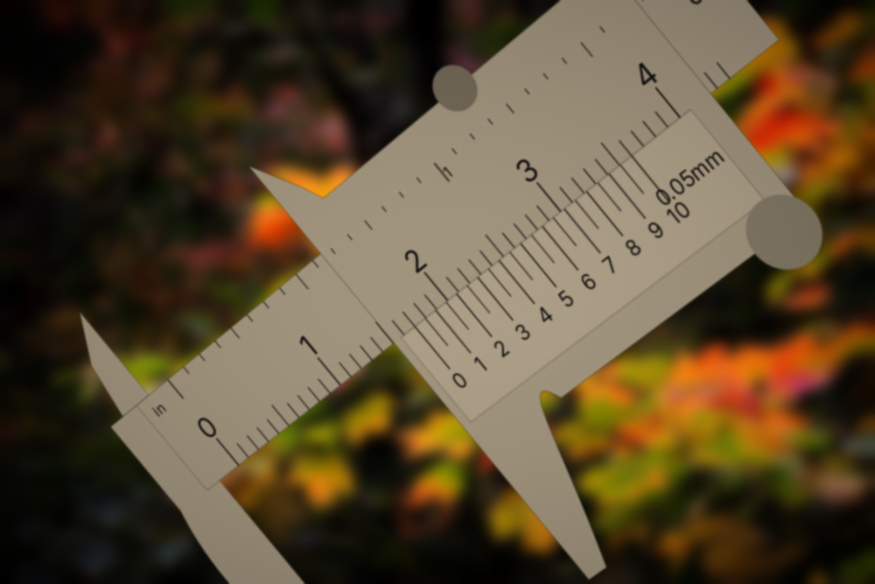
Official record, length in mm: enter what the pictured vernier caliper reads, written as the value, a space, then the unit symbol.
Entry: 17.0 mm
